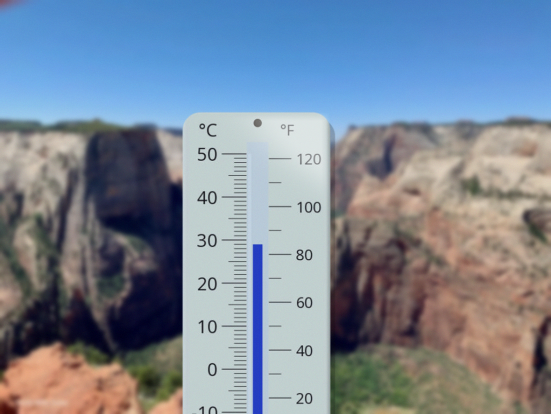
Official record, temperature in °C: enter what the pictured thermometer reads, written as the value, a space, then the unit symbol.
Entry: 29 °C
